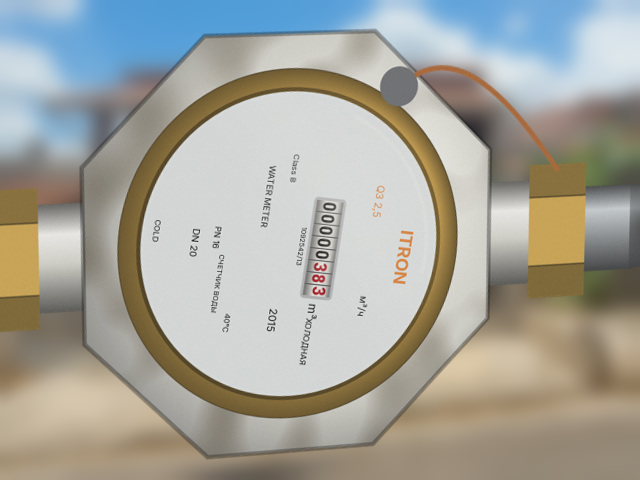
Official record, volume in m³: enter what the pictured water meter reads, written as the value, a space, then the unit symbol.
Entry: 0.383 m³
